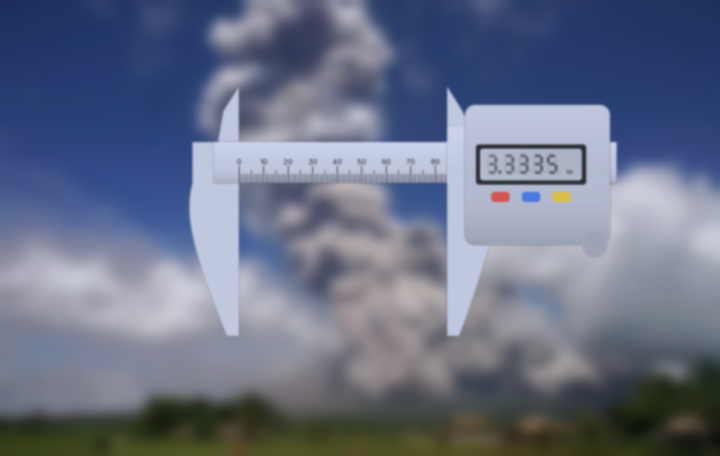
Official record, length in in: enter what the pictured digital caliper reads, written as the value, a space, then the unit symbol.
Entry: 3.3335 in
